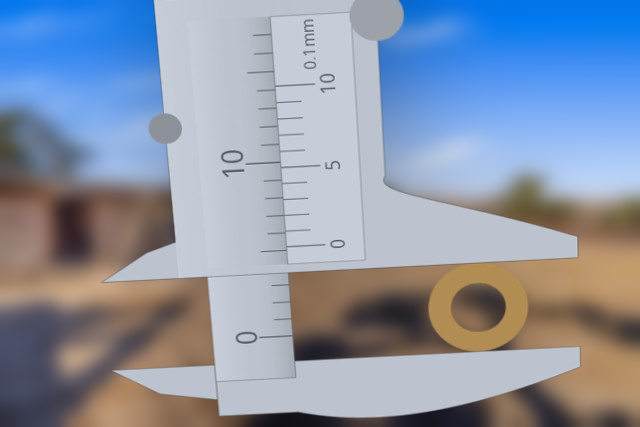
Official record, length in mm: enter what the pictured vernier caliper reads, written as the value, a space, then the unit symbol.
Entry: 5.2 mm
